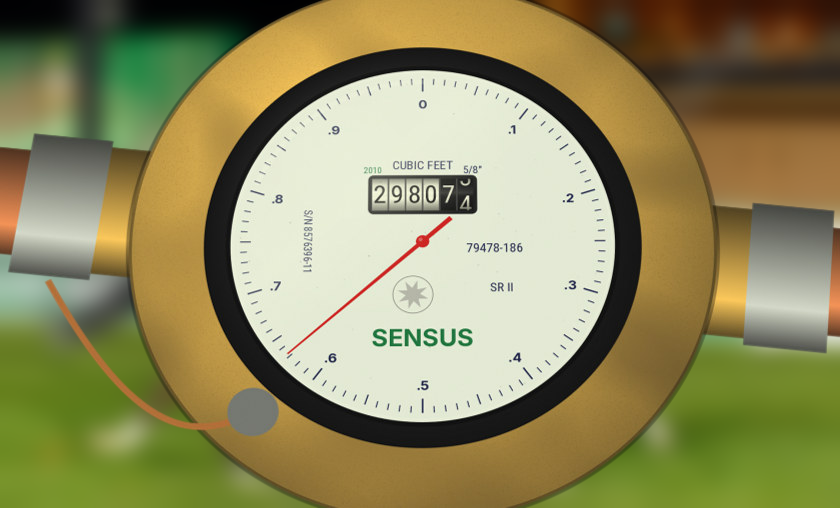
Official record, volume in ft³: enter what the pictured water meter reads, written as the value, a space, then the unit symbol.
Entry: 298073.63 ft³
